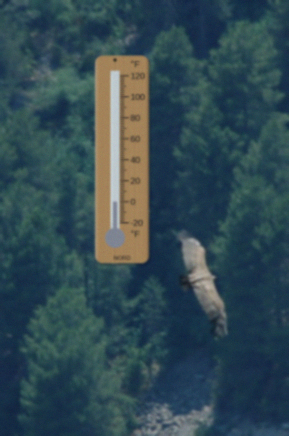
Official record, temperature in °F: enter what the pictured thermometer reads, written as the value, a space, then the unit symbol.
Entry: 0 °F
